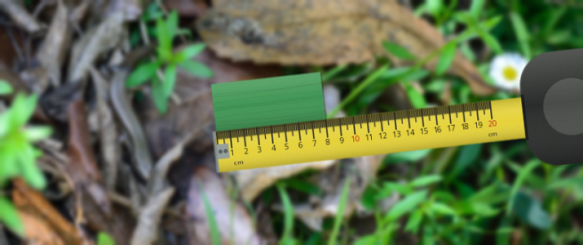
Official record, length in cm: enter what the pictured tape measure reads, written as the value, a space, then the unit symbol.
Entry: 8 cm
